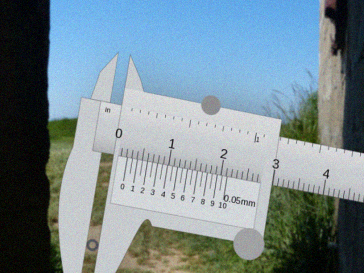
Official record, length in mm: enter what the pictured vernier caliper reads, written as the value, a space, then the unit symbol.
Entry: 2.2 mm
